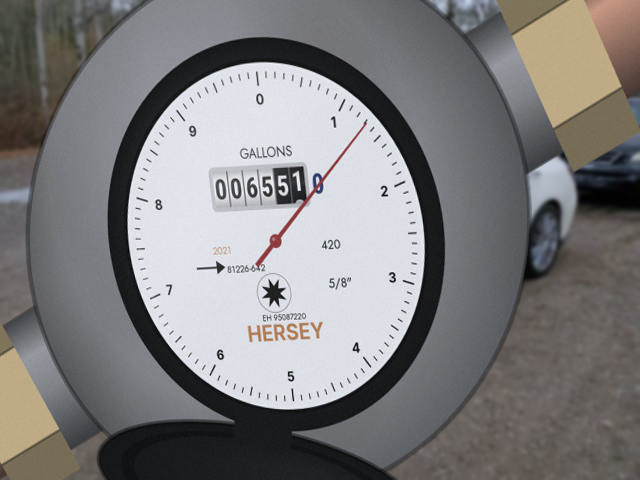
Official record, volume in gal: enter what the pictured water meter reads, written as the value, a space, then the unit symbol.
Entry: 65511.3 gal
